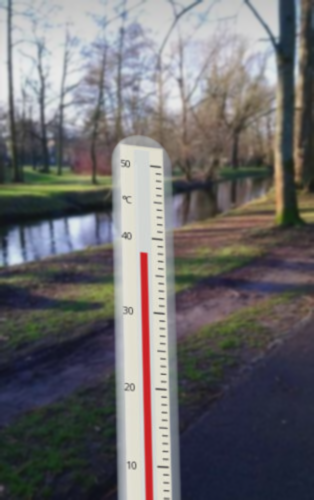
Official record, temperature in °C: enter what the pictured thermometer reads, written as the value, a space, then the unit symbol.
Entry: 38 °C
